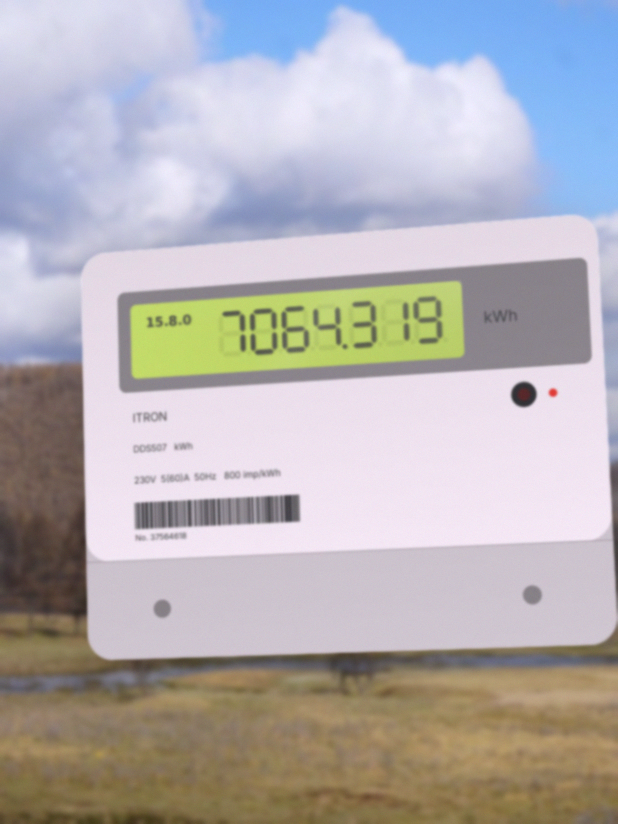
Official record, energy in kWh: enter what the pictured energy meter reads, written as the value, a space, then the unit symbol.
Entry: 7064.319 kWh
